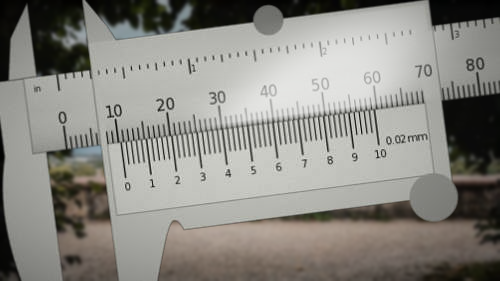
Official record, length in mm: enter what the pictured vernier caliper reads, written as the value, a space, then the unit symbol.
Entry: 10.5 mm
